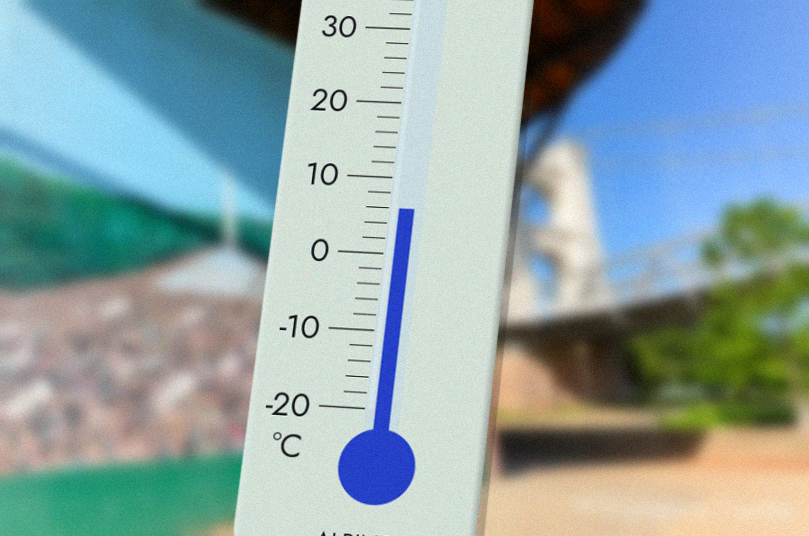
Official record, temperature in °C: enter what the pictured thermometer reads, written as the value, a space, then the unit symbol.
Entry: 6 °C
